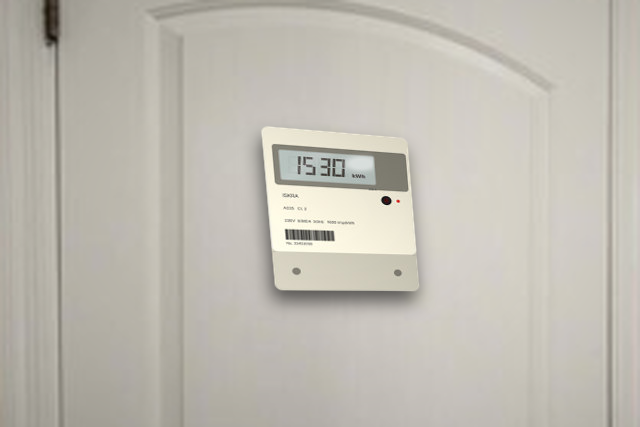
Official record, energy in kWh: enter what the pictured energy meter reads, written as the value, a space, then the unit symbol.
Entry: 1530 kWh
